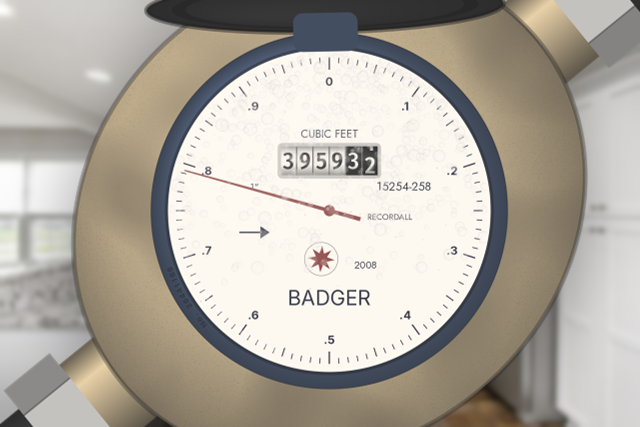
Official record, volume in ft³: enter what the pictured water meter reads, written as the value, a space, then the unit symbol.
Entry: 395931.79 ft³
